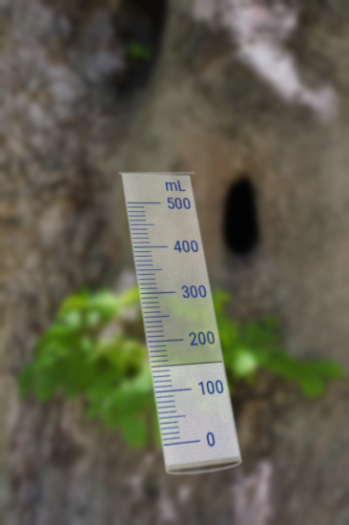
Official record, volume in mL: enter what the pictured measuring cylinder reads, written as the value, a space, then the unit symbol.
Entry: 150 mL
